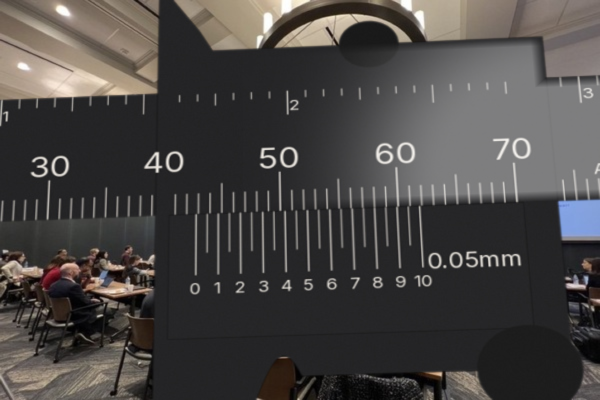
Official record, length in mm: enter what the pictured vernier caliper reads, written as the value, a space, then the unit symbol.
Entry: 42.8 mm
